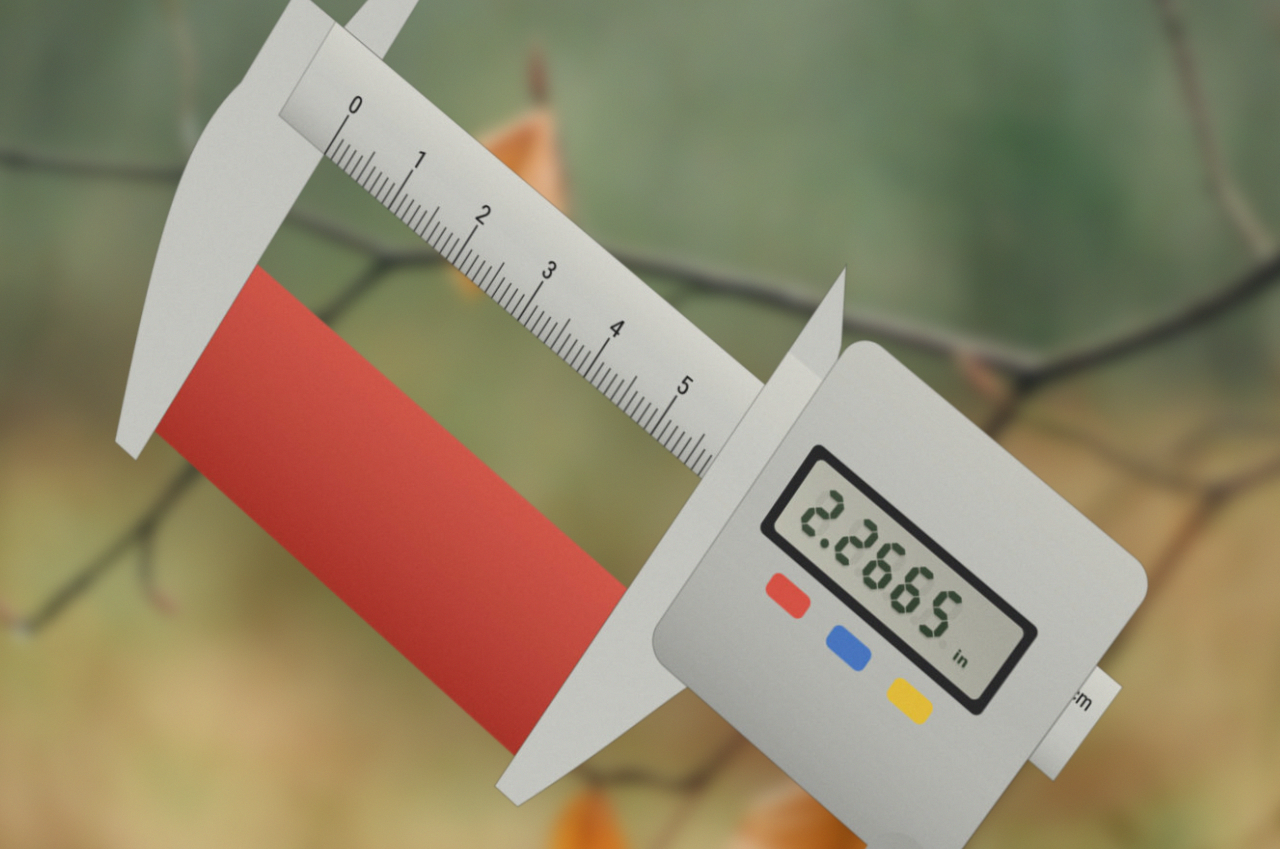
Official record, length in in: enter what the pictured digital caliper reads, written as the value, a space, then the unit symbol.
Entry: 2.2665 in
